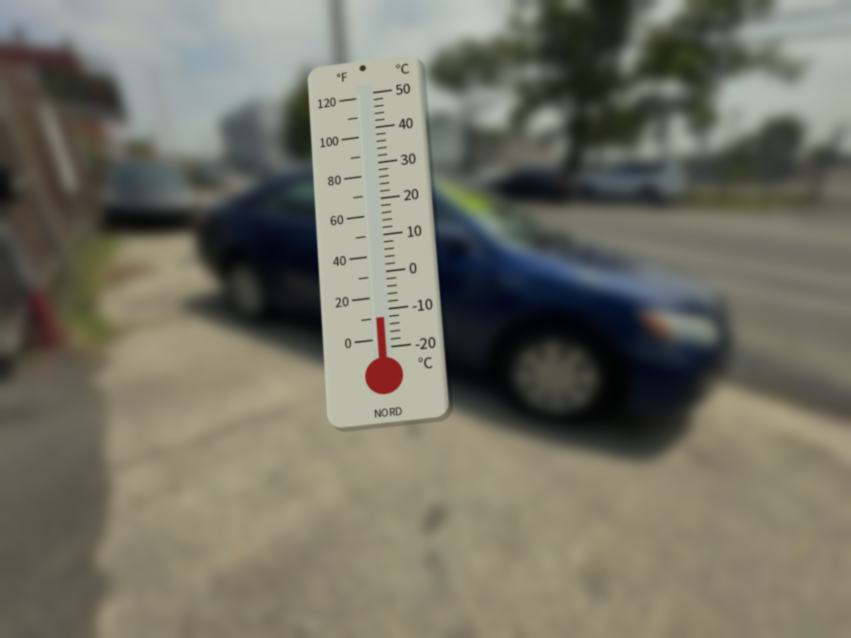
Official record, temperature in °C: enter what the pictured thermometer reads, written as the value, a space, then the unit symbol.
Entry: -12 °C
